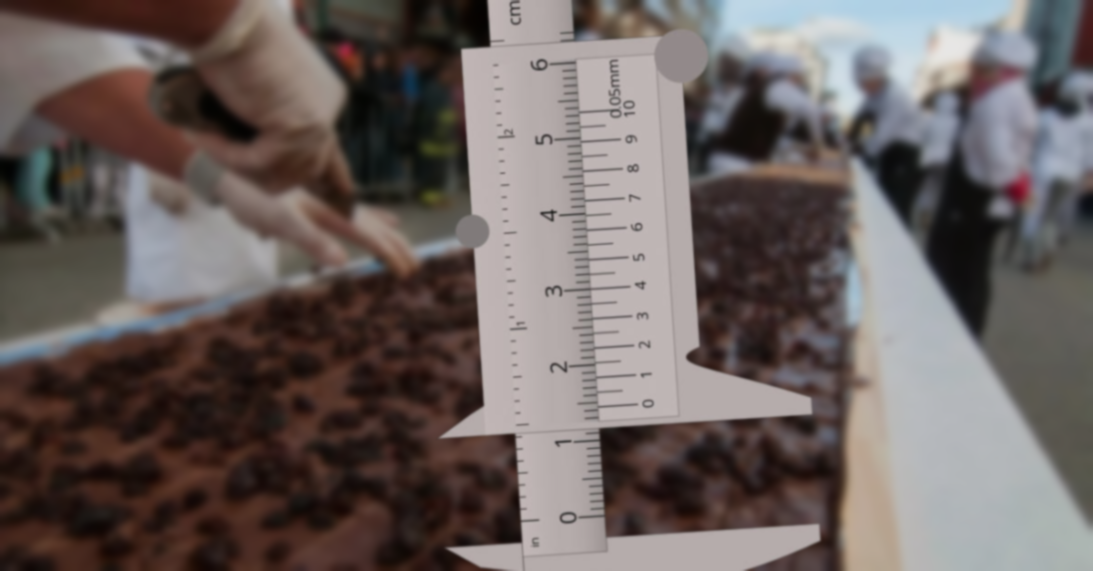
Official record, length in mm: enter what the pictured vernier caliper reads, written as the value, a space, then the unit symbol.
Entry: 14.4 mm
